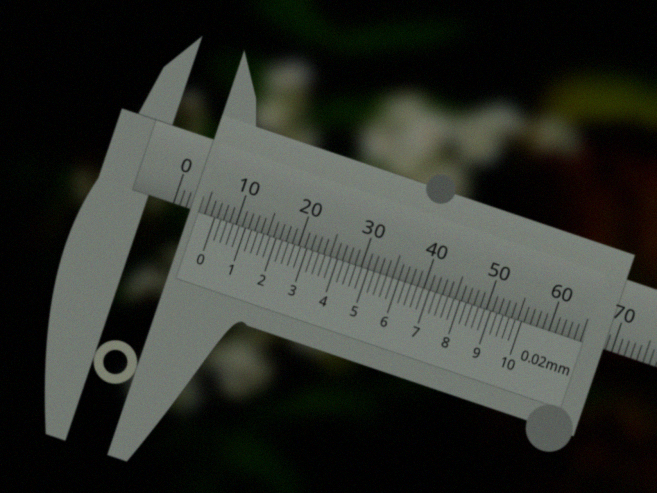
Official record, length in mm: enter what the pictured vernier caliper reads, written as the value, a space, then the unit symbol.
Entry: 6.6 mm
